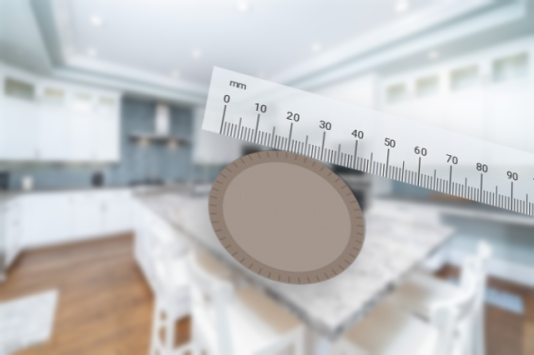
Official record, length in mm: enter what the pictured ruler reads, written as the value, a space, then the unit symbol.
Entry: 45 mm
